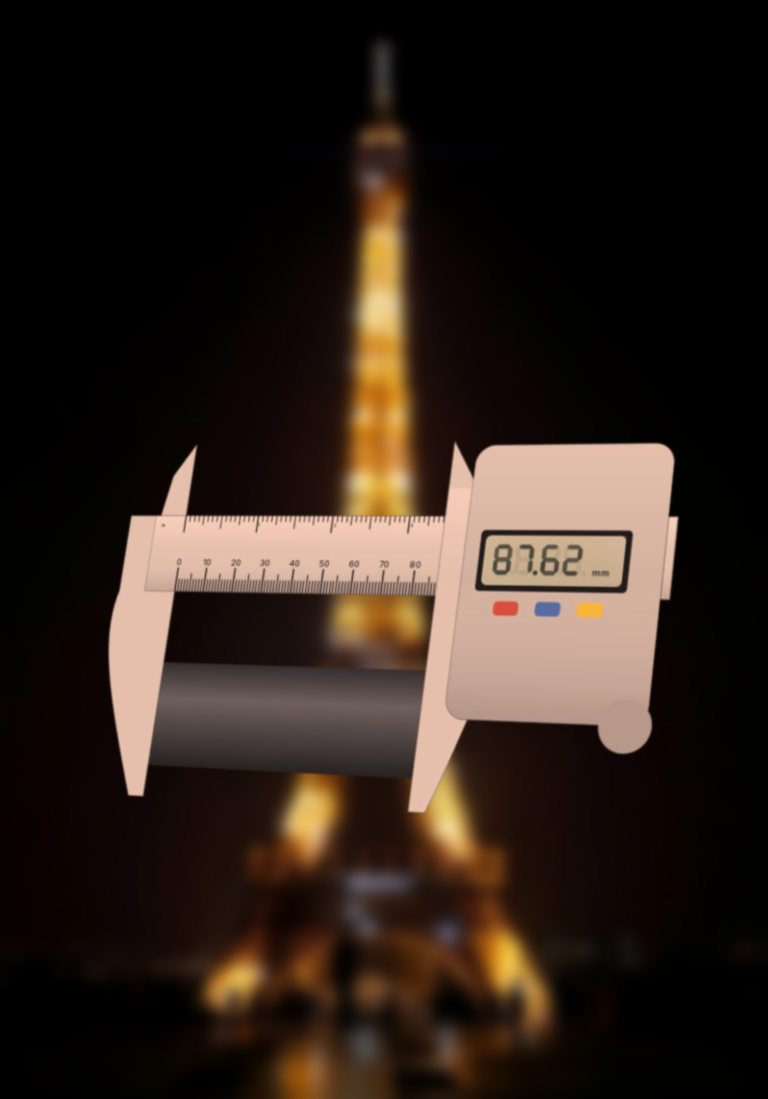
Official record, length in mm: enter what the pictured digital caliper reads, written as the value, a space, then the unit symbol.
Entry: 87.62 mm
